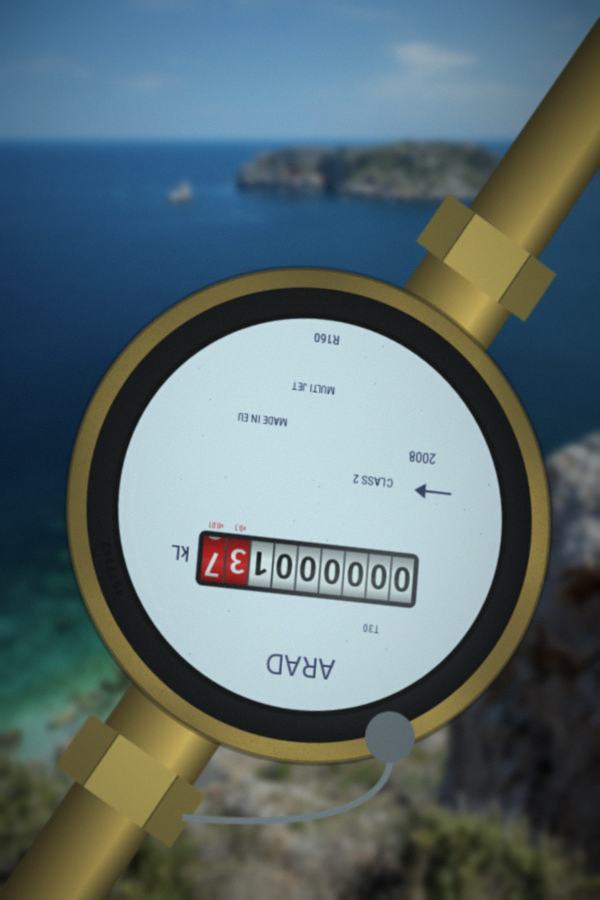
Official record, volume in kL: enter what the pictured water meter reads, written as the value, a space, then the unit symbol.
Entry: 1.37 kL
